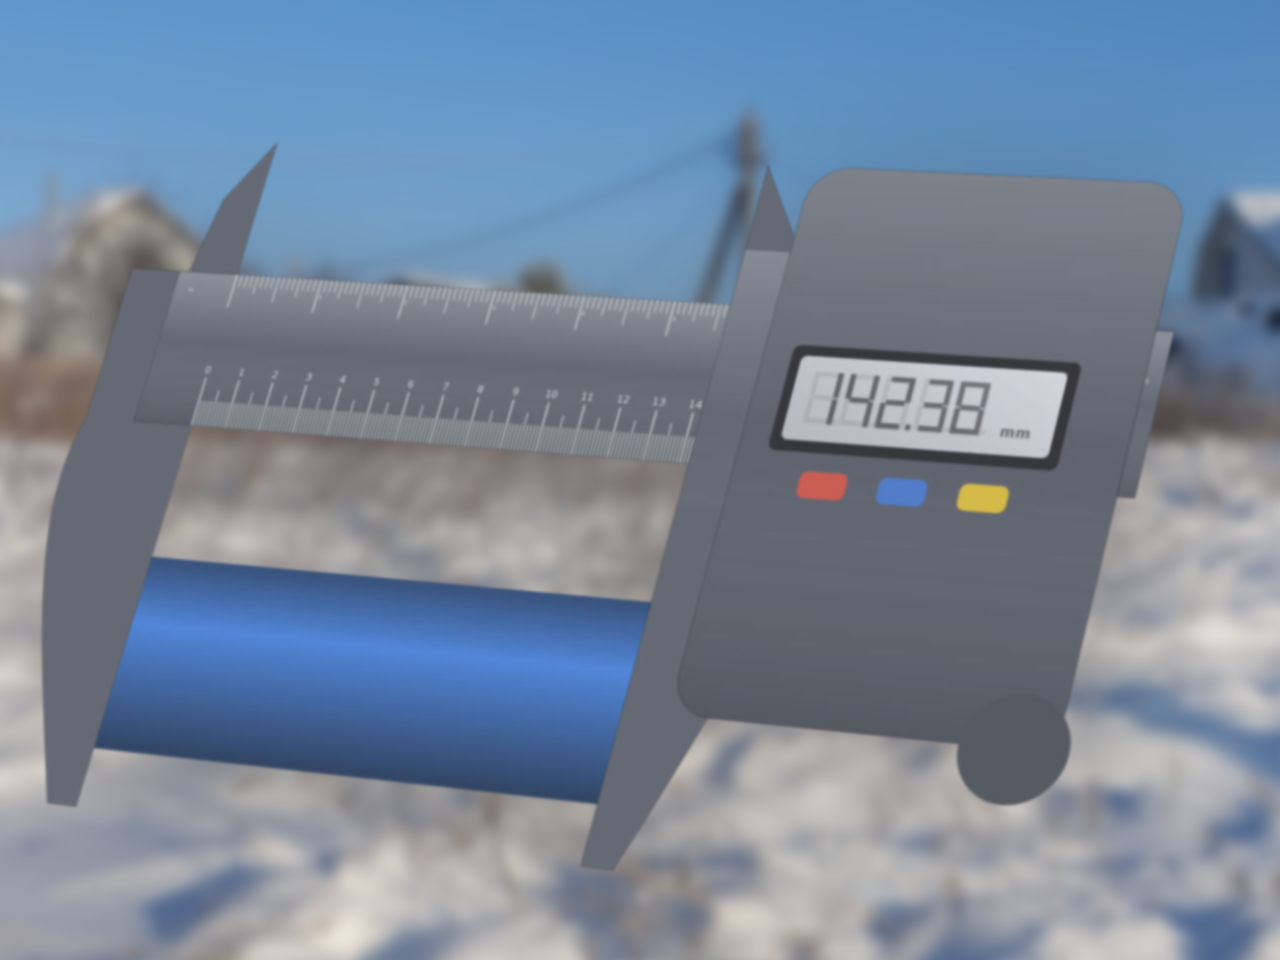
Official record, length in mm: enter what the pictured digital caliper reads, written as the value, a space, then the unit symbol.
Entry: 142.38 mm
